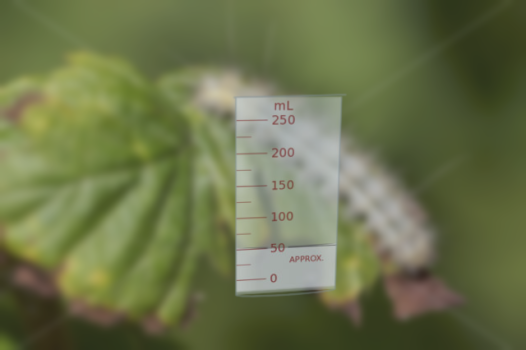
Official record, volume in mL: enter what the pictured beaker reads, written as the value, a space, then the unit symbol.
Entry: 50 mL
